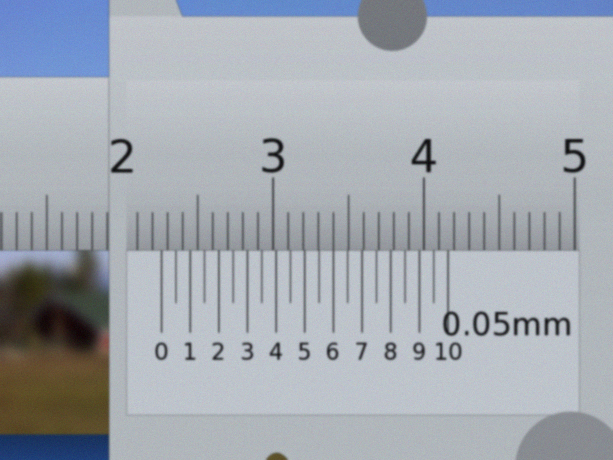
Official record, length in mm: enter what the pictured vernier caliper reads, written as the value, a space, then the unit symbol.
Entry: 22.6 mm
